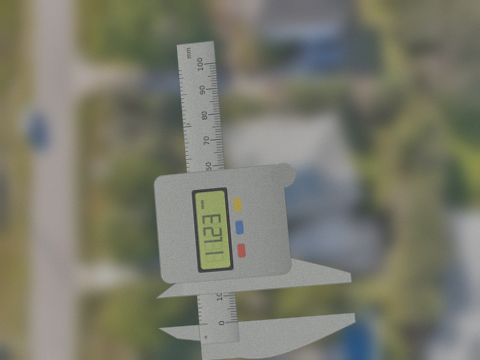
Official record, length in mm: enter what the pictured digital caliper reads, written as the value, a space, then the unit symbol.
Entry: 11.23 mm
